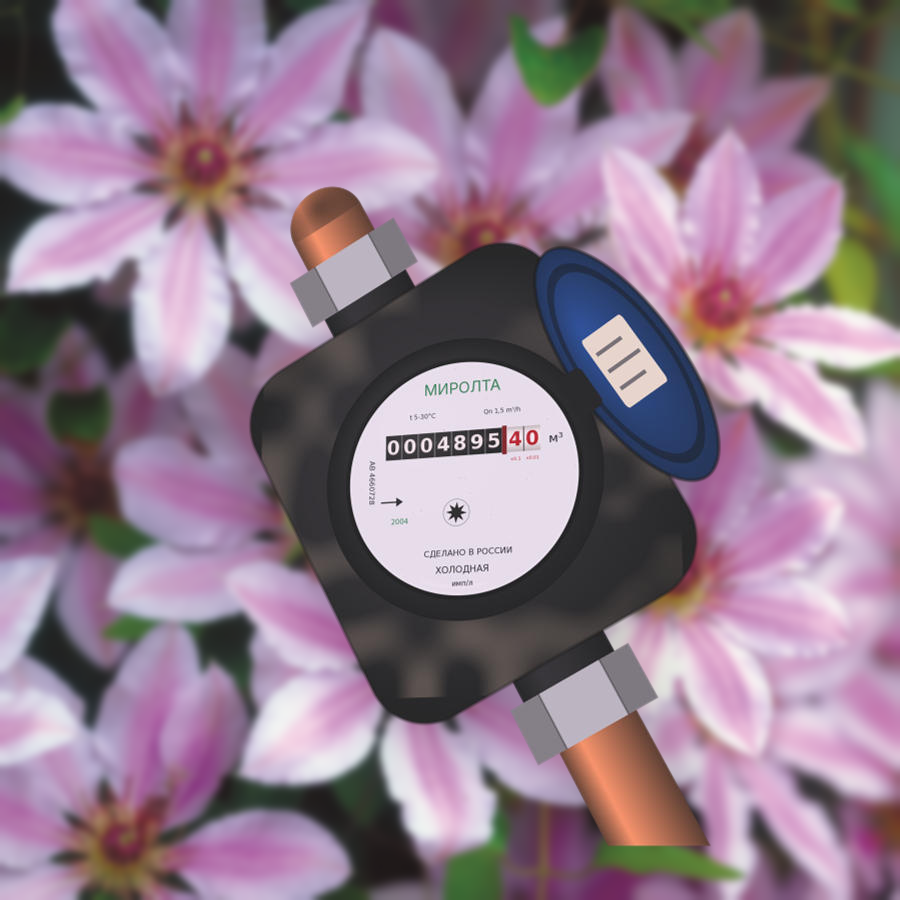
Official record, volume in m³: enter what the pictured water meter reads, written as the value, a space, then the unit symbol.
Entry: 4895.40 m³
